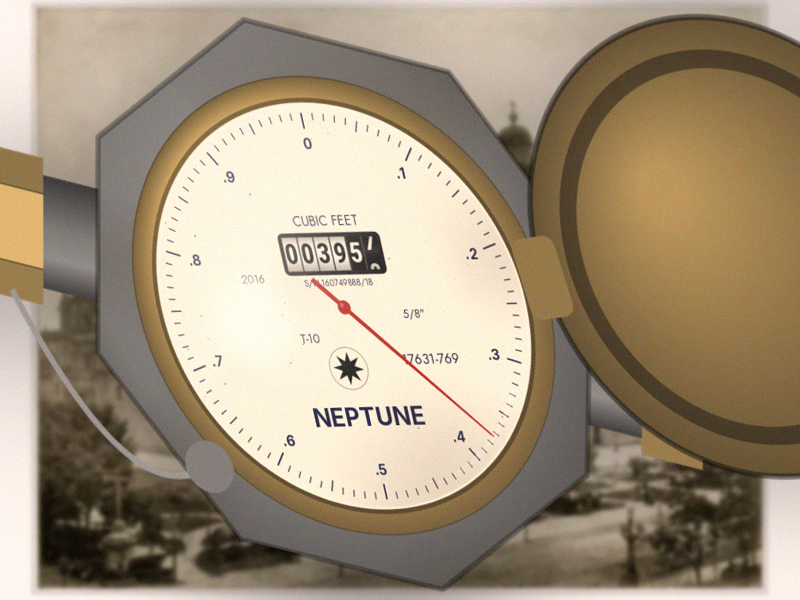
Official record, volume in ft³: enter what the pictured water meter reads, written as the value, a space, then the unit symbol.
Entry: 3957.37 ft³
